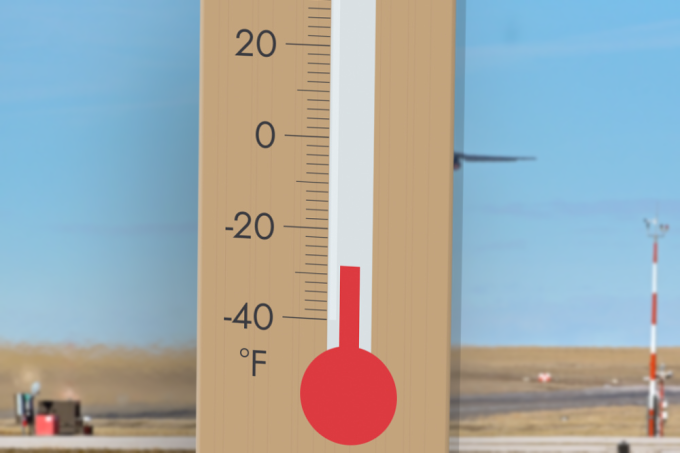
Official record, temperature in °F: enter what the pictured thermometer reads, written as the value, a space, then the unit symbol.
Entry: -28 °F
